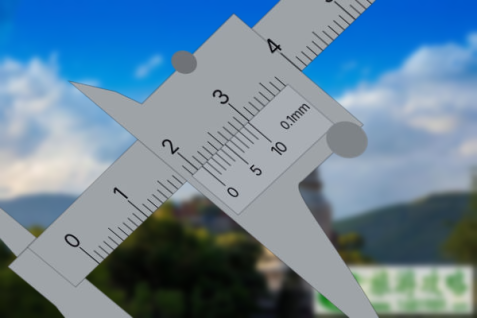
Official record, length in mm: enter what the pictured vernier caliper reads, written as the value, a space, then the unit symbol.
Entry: 20.8 mm
